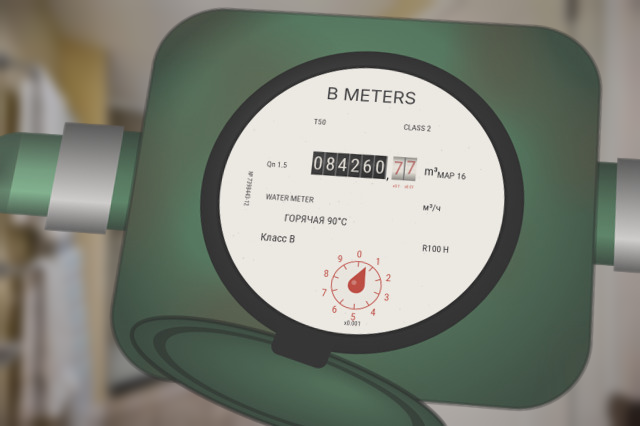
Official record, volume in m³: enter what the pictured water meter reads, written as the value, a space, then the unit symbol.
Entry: 84260.770 m³
